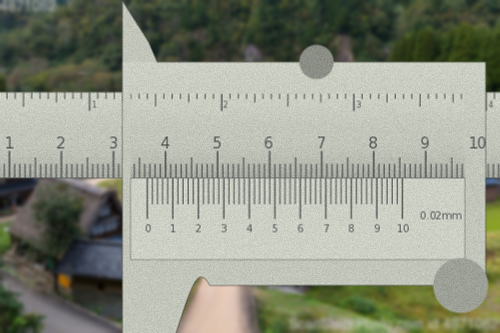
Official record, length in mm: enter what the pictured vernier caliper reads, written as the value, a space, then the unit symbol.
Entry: 36.5 mm
